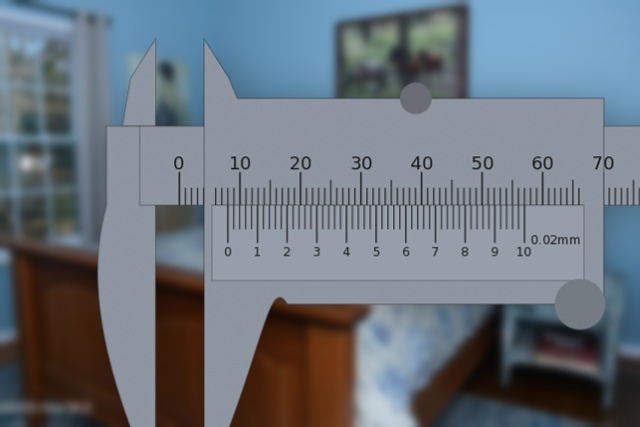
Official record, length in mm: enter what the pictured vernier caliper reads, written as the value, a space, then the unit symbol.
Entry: 8.0 mm
